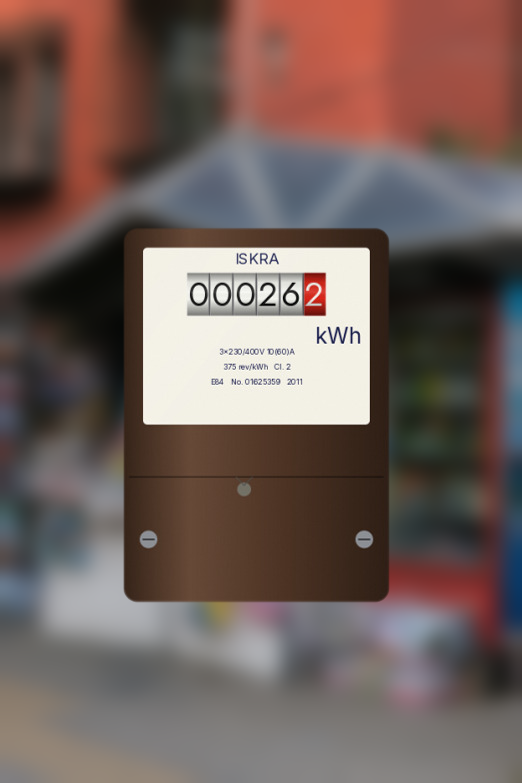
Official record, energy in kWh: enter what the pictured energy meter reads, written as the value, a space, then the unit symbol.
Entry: 26.2 kWh
